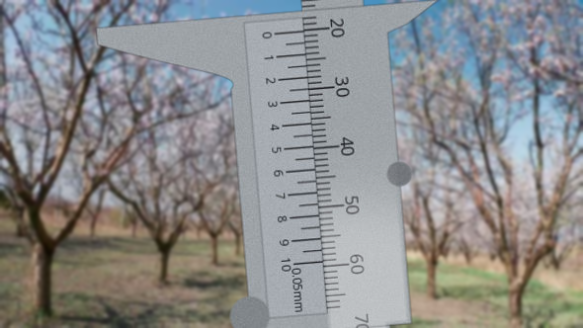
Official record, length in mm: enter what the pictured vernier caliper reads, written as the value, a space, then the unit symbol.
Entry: 20.2 mm
